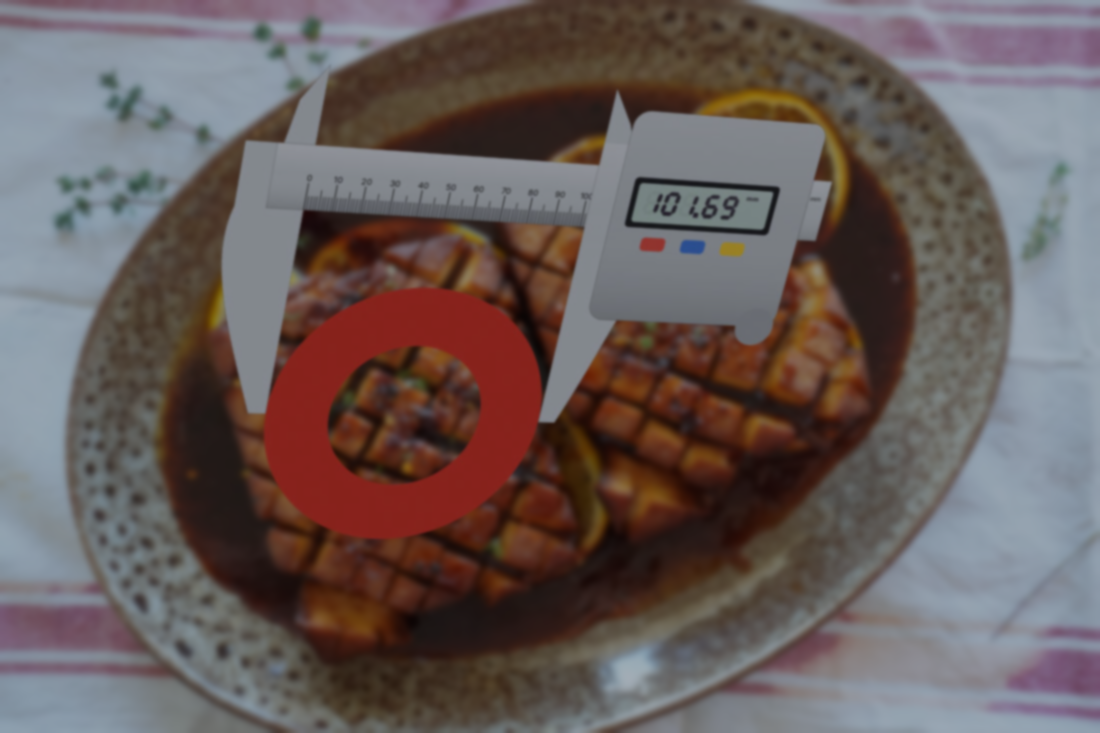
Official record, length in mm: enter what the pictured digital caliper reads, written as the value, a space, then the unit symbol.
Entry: 101.69 mm
